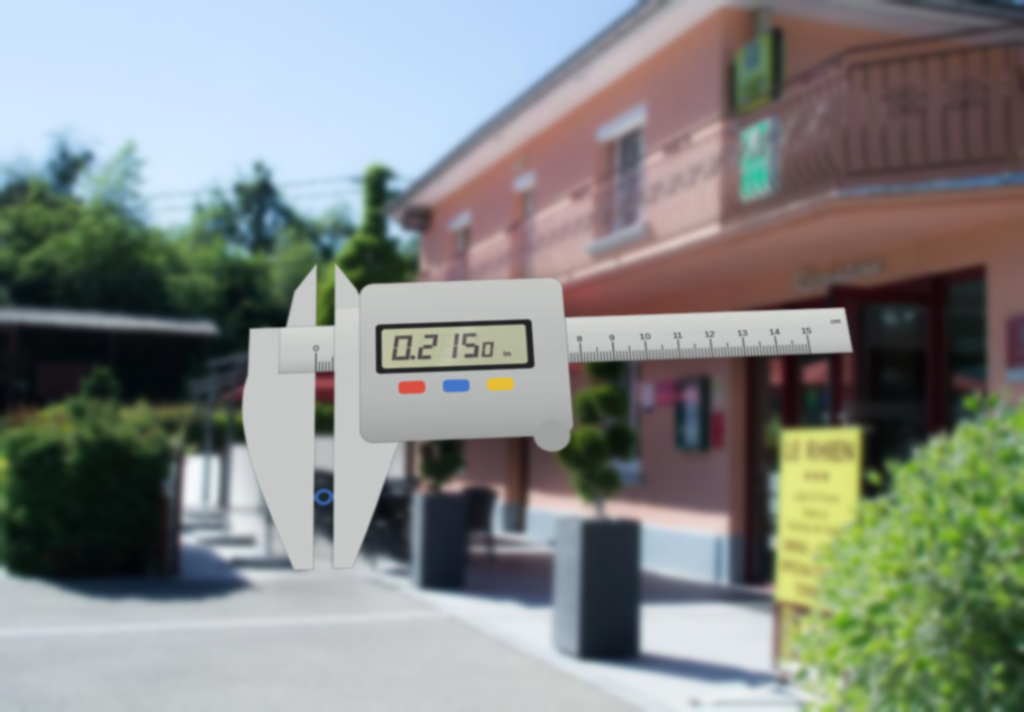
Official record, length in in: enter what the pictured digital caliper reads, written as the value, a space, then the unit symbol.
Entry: 0.2150 in
